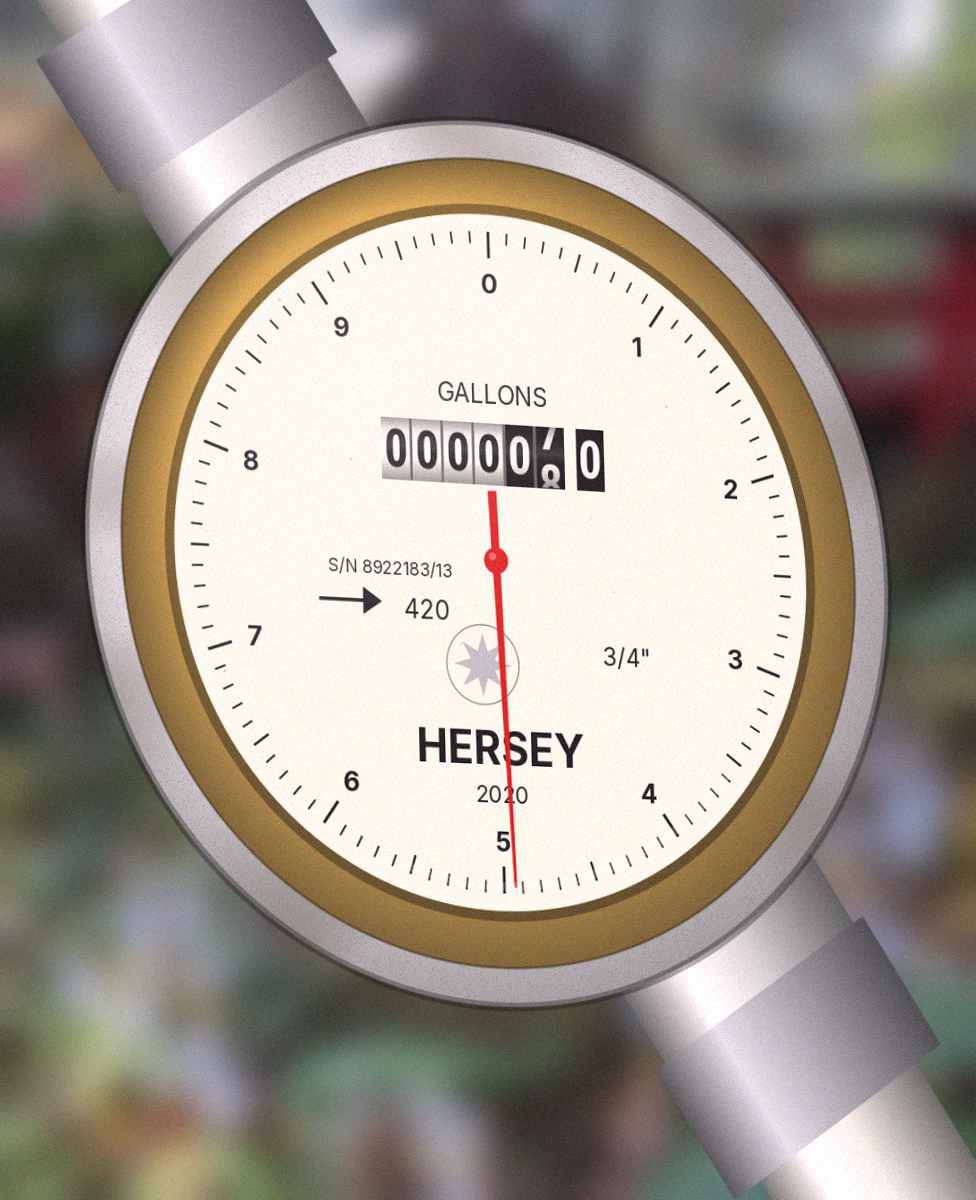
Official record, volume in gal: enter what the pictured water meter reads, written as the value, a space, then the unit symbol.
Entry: 74.9 gal
